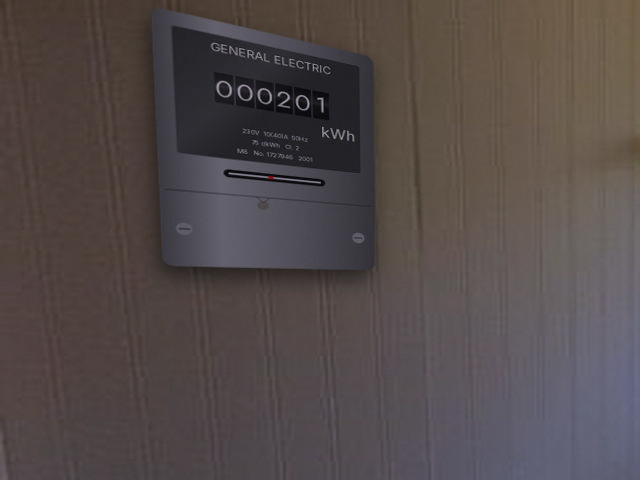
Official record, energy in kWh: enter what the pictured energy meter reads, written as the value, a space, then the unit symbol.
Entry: 201 kWh
